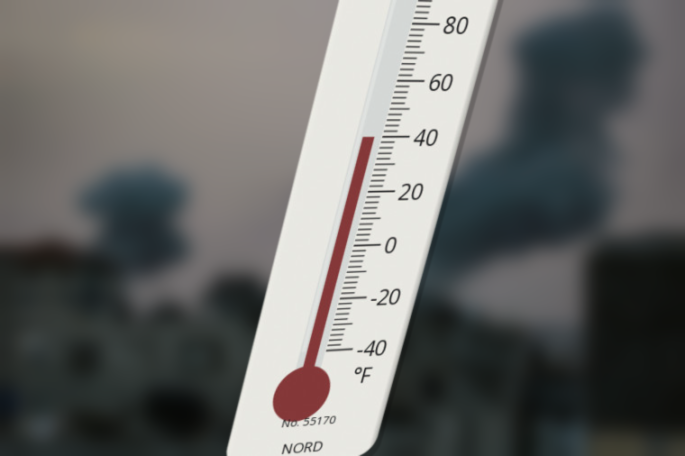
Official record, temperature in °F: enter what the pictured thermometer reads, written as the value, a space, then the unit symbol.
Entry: 40 °F
